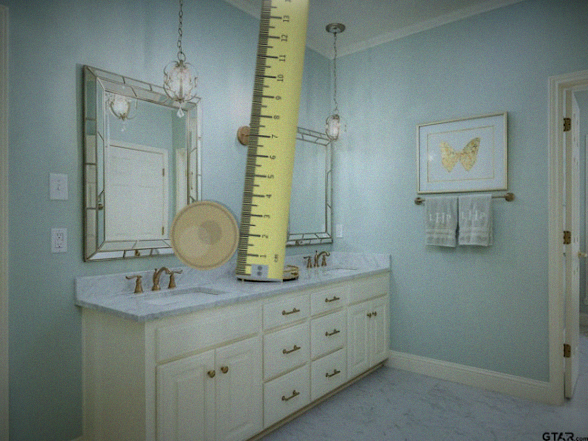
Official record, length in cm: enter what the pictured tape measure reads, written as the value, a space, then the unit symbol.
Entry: 3.5 cm
